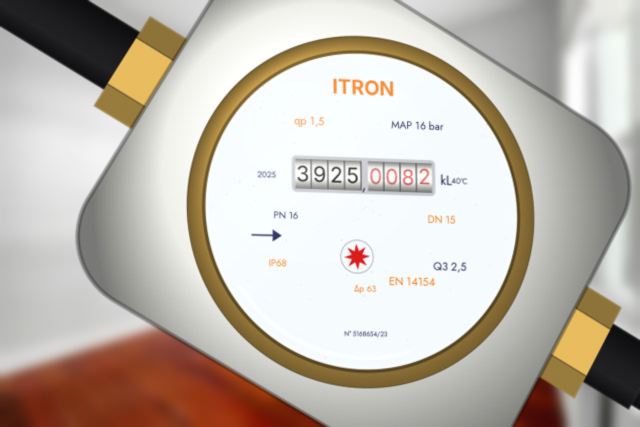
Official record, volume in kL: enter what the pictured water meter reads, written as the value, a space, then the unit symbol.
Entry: 3925.0082 kL
